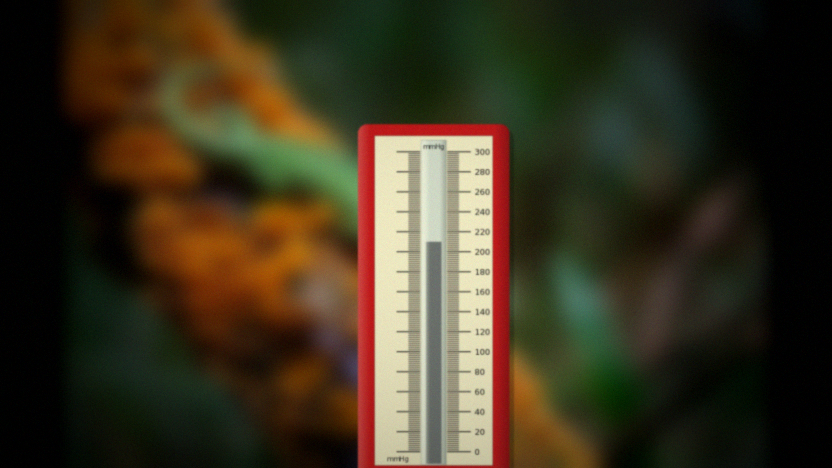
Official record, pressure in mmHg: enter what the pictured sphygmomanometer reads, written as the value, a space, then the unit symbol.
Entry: 210 mmHg
